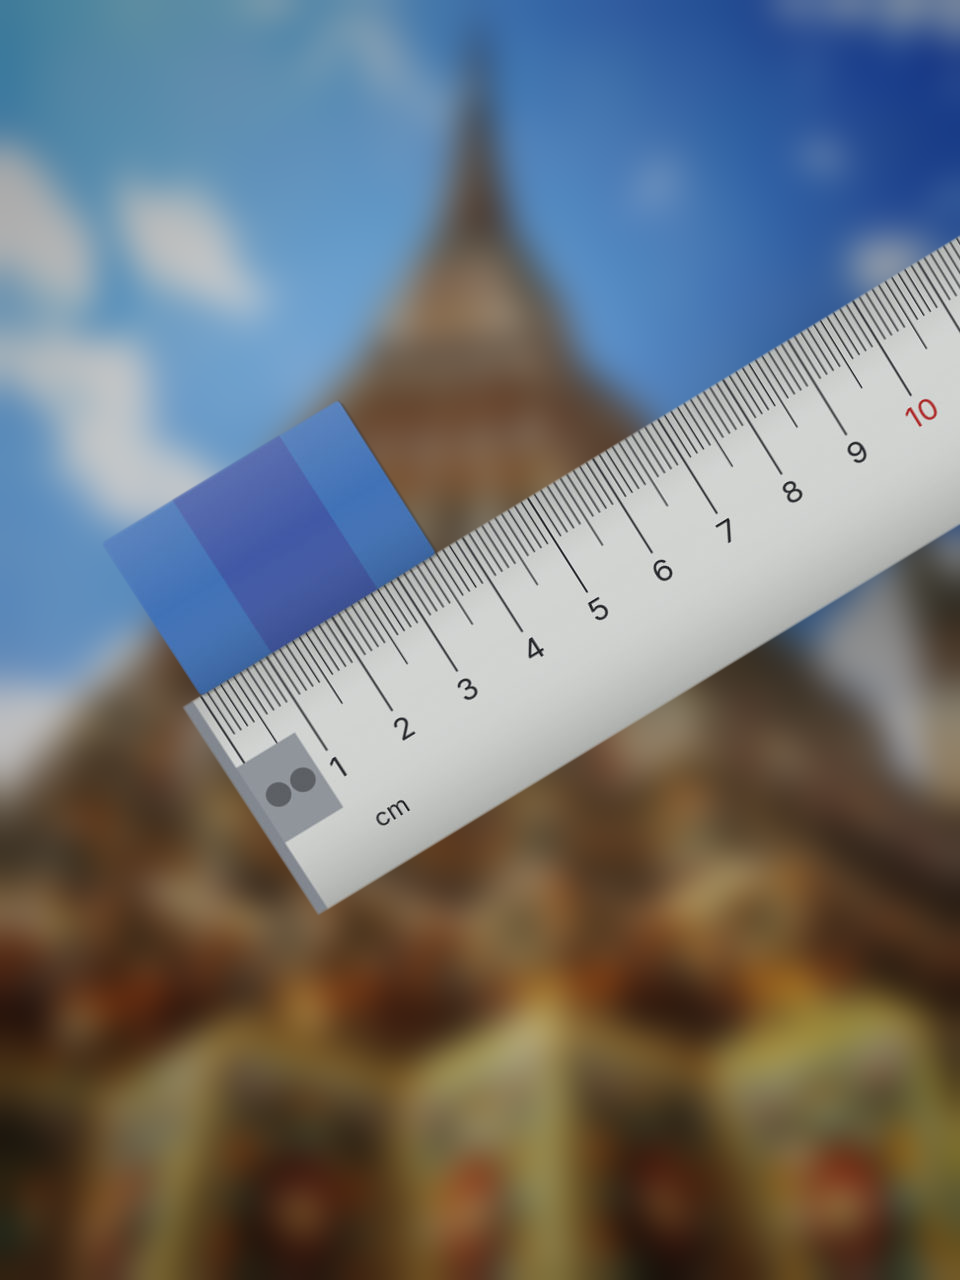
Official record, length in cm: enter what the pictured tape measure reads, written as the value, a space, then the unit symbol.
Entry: 3.6 cm
